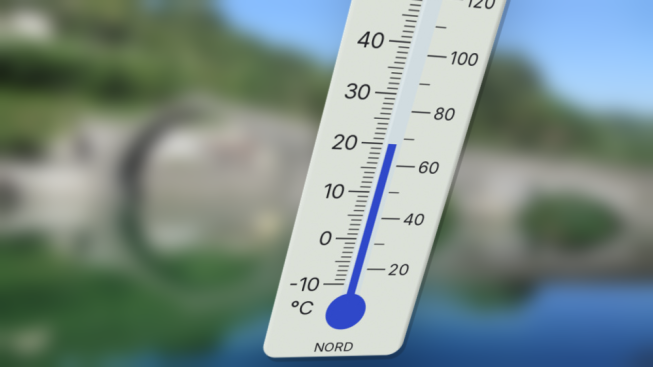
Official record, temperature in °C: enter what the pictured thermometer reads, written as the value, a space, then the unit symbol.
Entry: 20 °C
